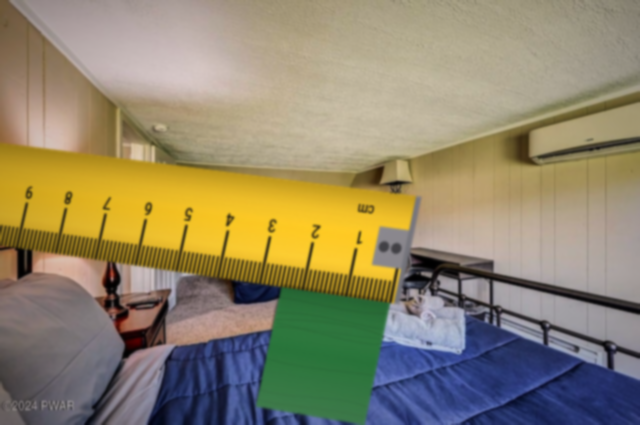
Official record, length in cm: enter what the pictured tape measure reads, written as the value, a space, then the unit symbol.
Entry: 2.5 cm
